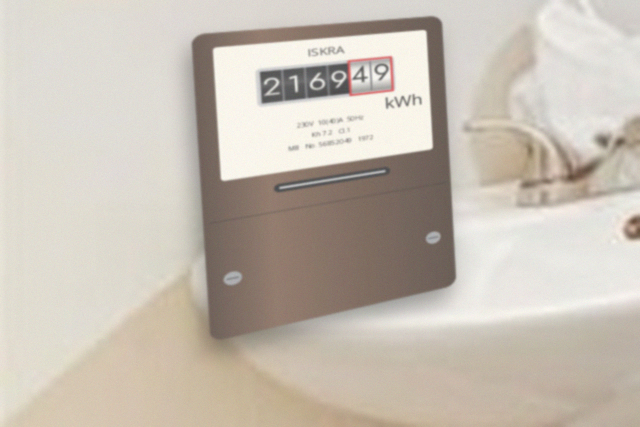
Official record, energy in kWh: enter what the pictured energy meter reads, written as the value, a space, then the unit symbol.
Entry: 2169.49 kWh
